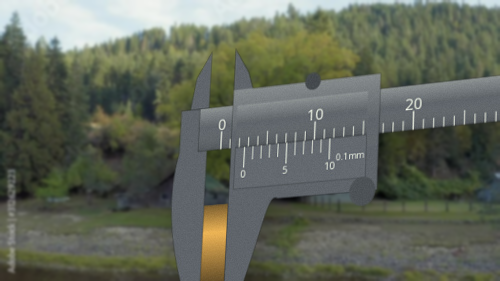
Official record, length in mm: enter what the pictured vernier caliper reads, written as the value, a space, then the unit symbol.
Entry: 2.6 mm
